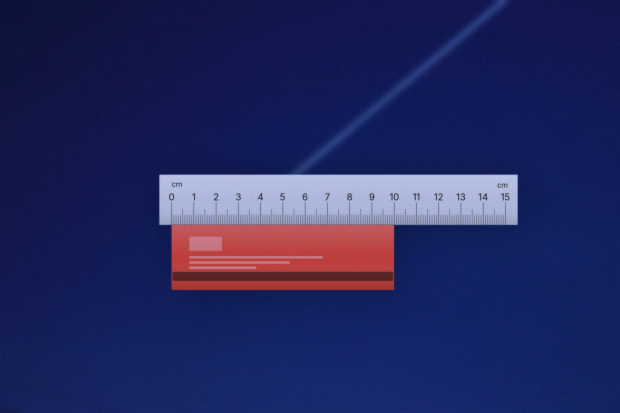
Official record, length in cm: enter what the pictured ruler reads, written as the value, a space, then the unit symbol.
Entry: 10 cm
